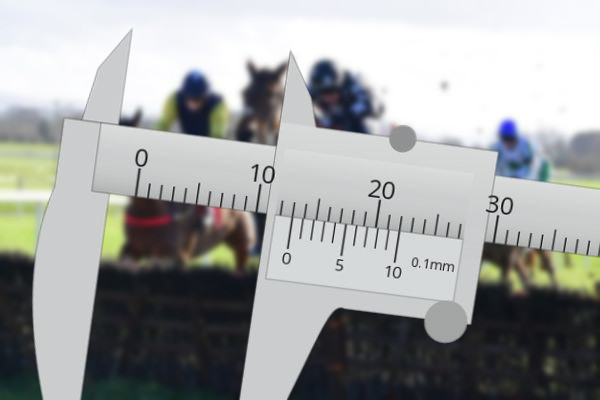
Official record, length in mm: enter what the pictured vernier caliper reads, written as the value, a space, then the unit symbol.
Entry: 13.0 mm
